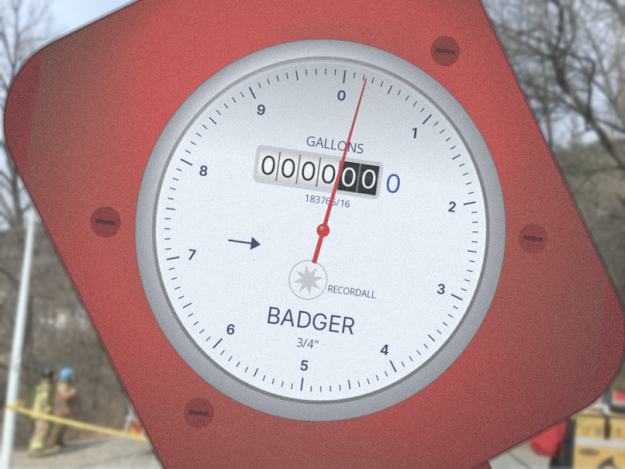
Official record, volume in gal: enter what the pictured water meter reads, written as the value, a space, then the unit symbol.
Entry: 0.2 gal
